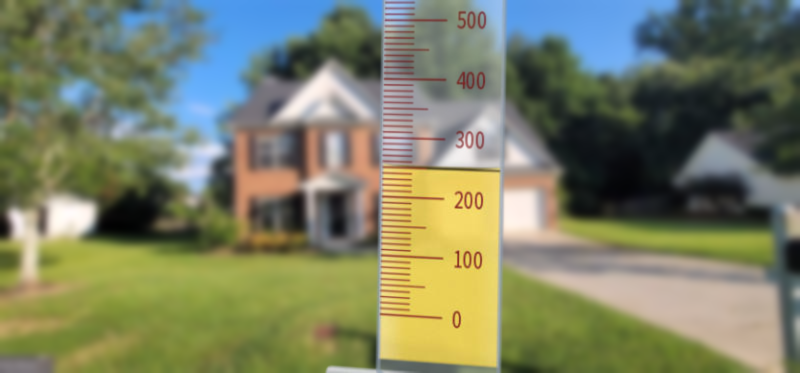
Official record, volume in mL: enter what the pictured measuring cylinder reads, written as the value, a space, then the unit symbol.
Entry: 250 mL
